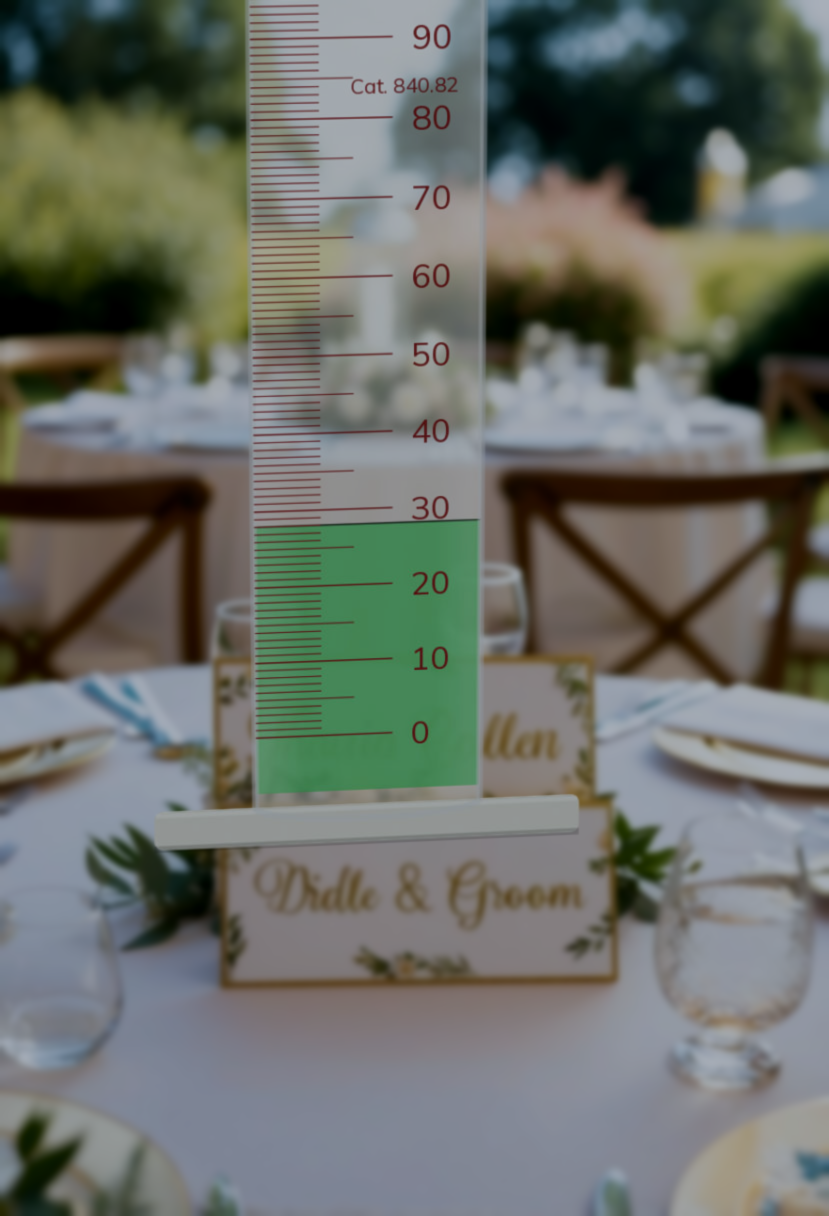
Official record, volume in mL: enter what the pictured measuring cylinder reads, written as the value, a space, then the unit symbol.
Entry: 28 mL
